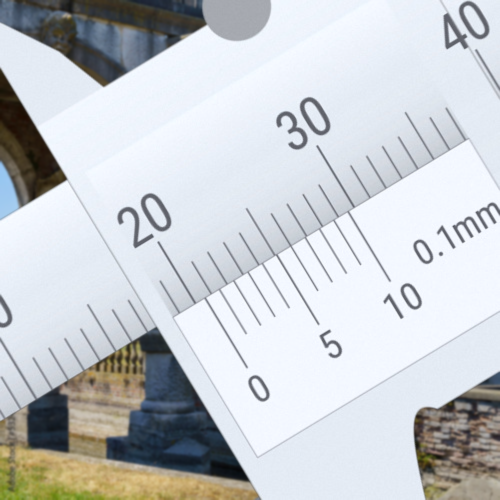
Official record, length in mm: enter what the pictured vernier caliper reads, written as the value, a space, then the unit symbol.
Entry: 20.6 mm
